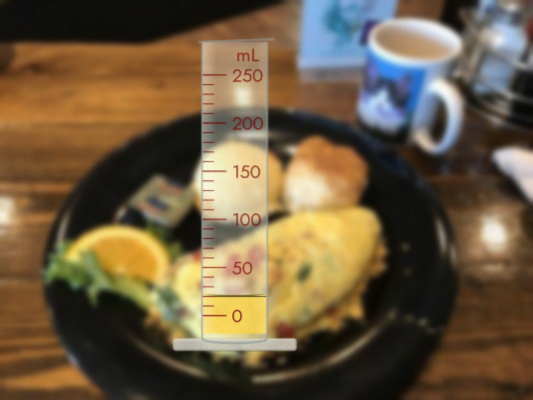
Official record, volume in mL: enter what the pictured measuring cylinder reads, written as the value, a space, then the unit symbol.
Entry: 20 mL
